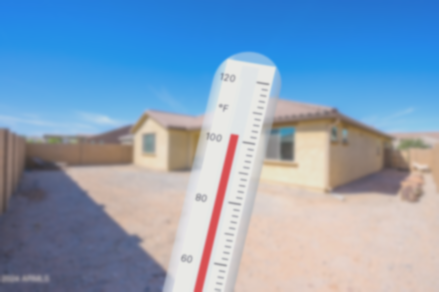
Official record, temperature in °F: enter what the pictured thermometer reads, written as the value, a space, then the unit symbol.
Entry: 102 °F
